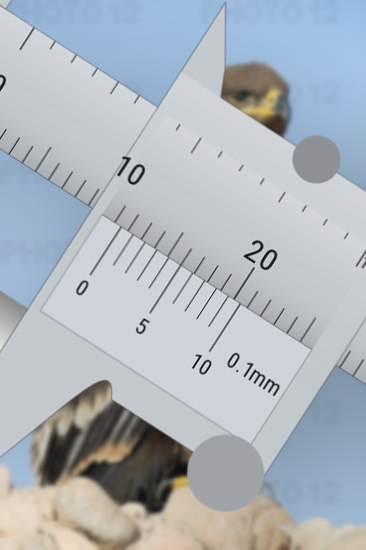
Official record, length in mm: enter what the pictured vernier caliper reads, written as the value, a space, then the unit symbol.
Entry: 11.5 mm
